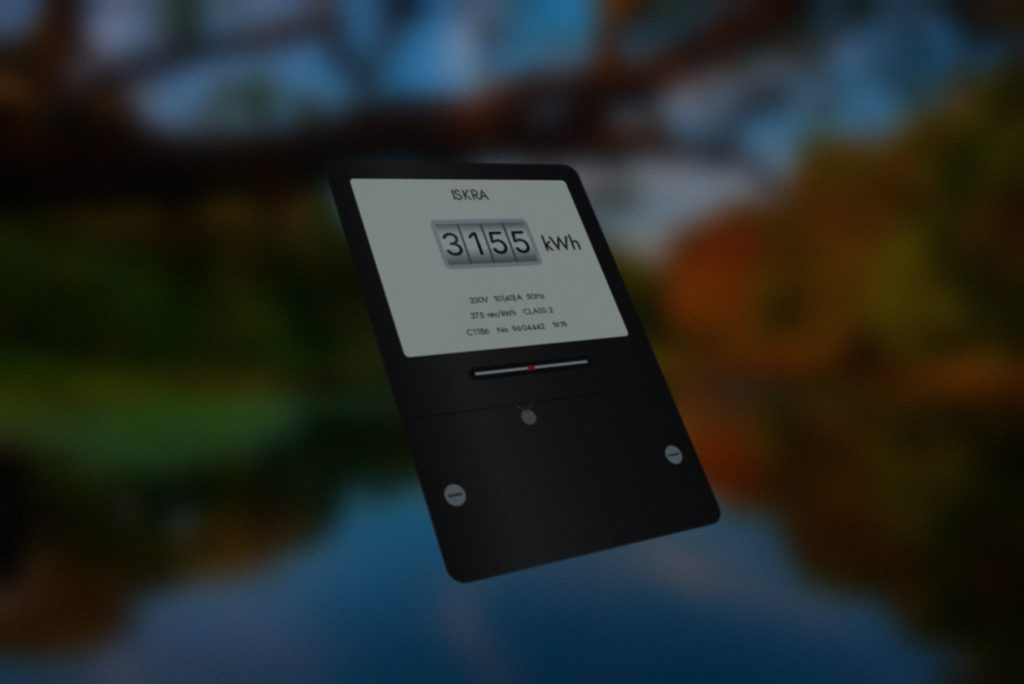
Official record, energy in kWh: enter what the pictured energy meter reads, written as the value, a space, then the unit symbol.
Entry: 3155 kWh
